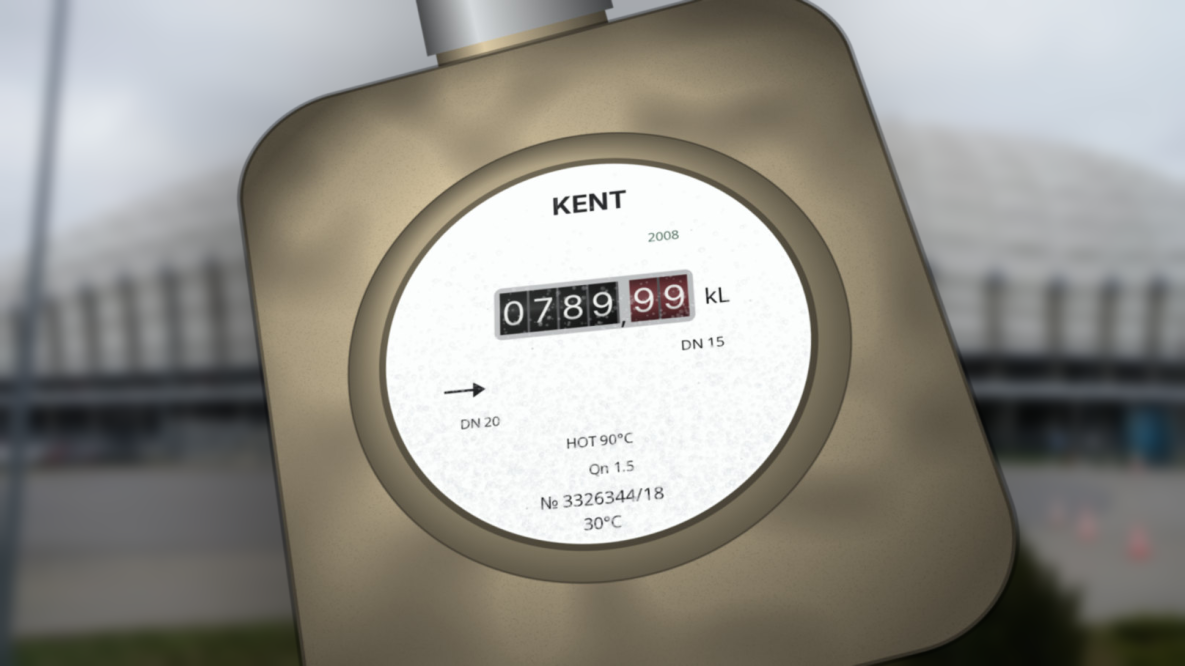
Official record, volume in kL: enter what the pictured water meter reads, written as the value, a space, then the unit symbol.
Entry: 789.99 kL
